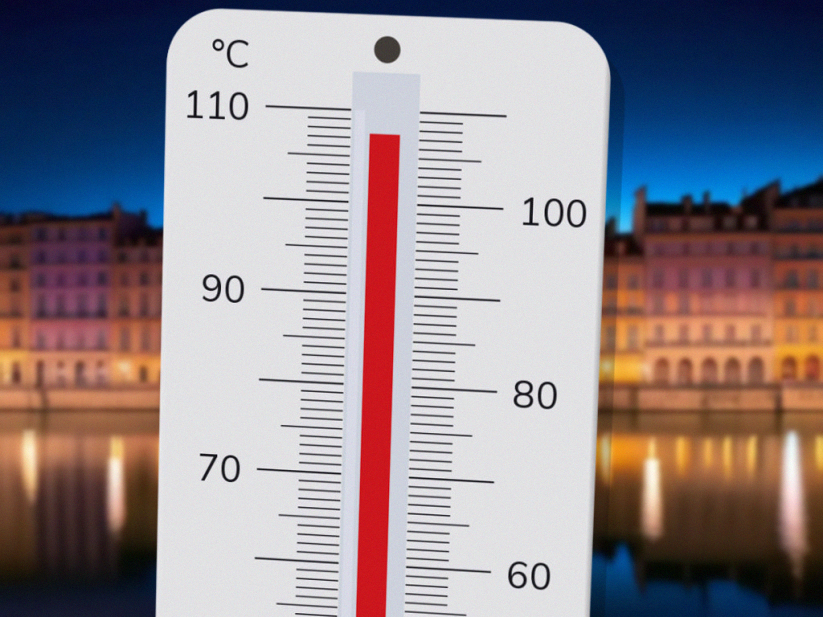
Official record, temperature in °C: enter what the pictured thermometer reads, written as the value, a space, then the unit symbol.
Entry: 107.5 °C
